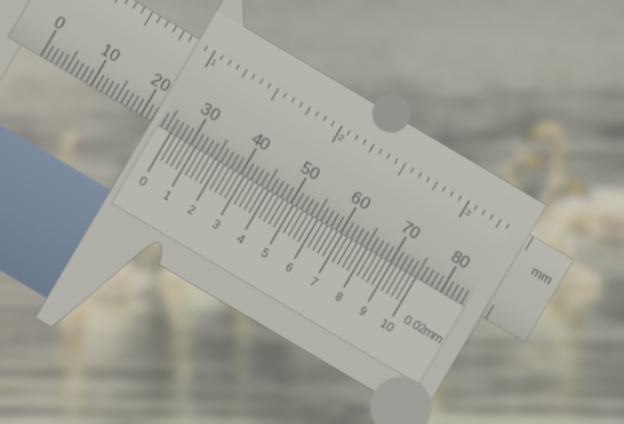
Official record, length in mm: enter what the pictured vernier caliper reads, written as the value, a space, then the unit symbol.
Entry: 26.0 mm
